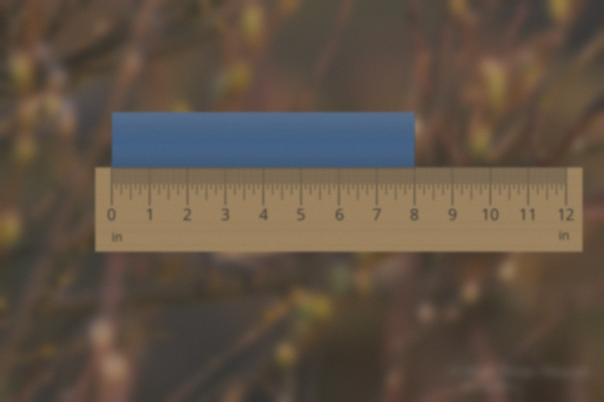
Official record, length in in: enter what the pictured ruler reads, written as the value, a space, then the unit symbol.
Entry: 8 in
